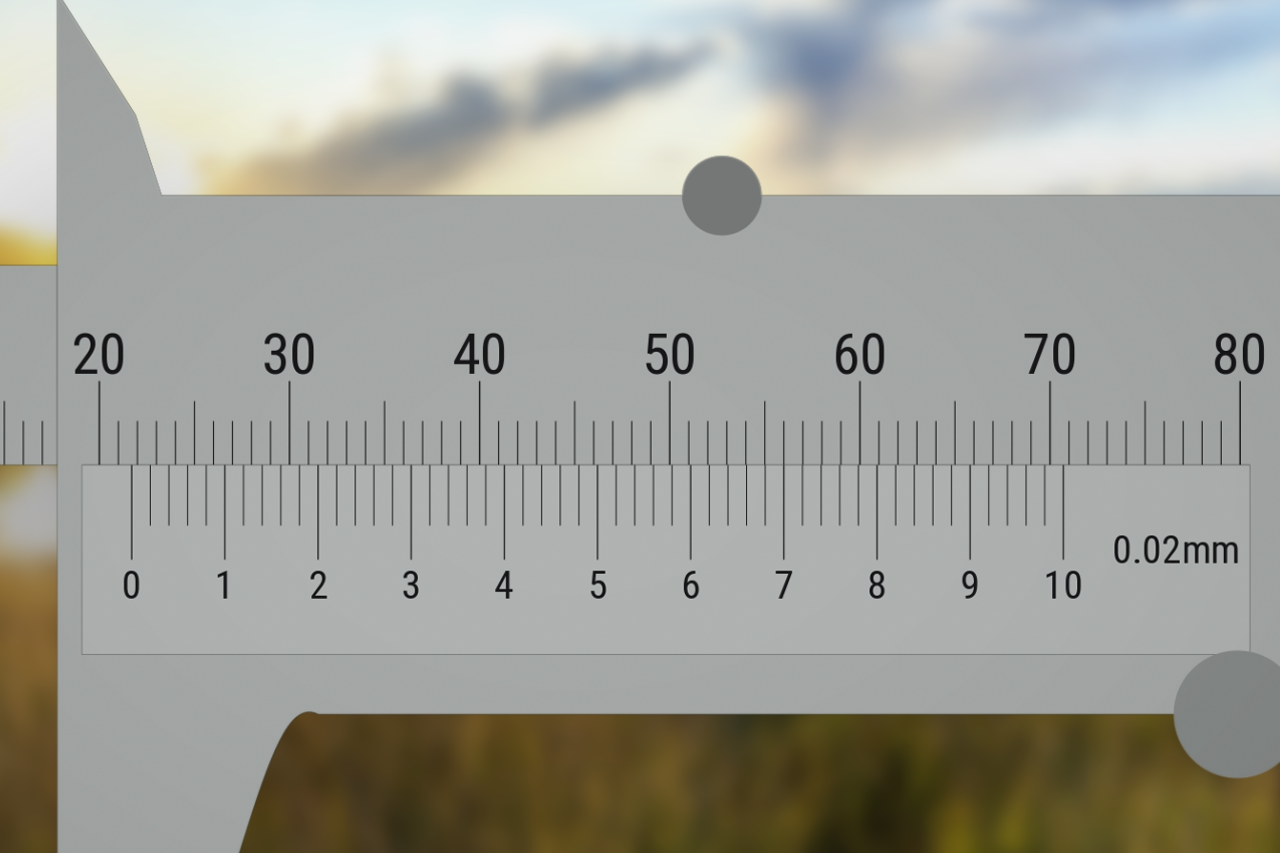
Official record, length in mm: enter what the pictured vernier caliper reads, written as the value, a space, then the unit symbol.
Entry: 21.7 mm
